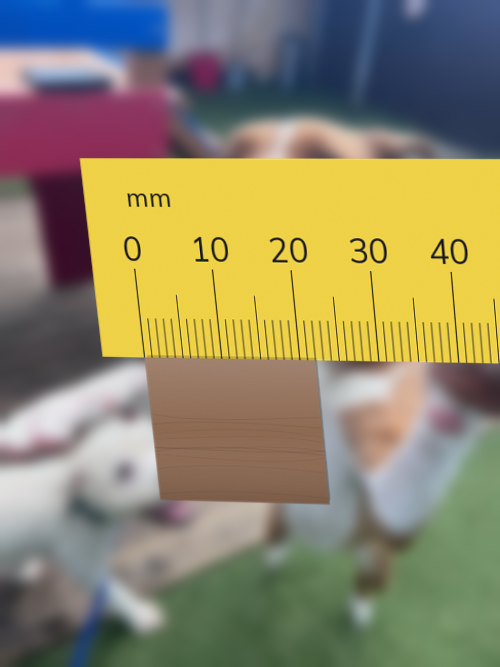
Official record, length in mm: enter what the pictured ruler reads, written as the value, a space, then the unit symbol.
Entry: 22 mm
